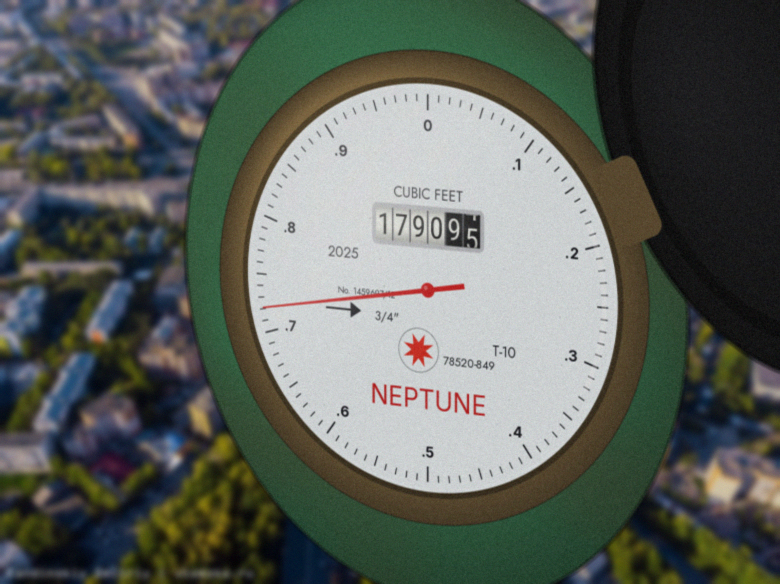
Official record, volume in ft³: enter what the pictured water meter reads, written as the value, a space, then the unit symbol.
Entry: 179094.72 ft³
